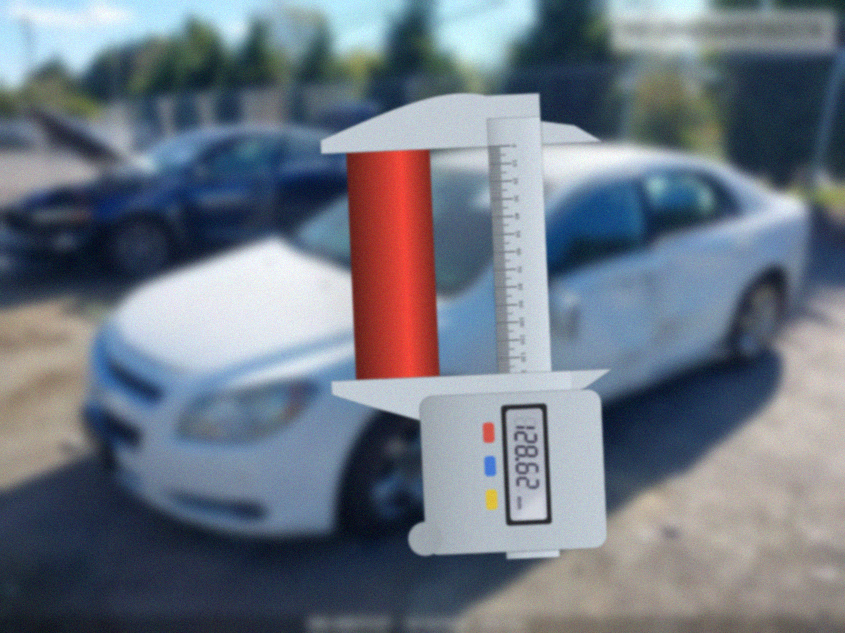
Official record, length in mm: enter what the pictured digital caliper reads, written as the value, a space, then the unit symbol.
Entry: 128.62 mm
